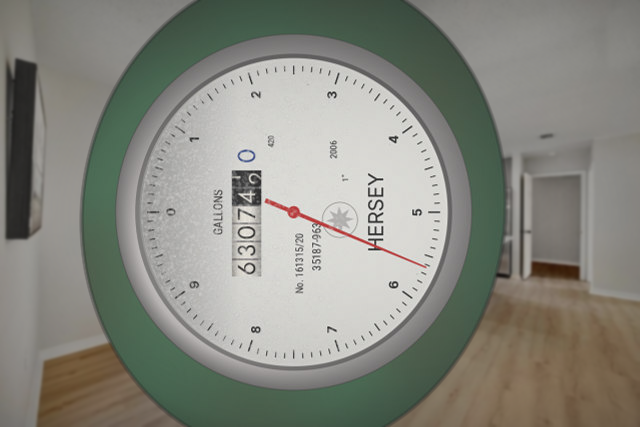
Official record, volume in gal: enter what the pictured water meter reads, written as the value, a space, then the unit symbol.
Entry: 6307415.6 gal
